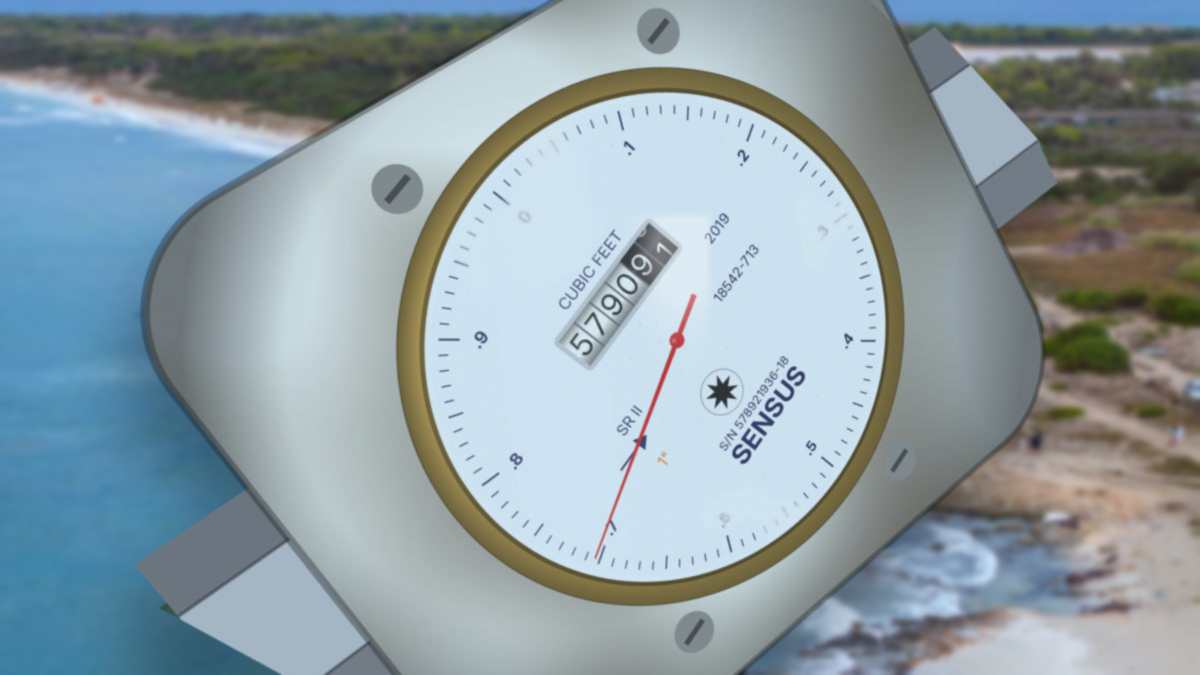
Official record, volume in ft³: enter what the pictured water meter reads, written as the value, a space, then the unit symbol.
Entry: 579090.70 ft³
